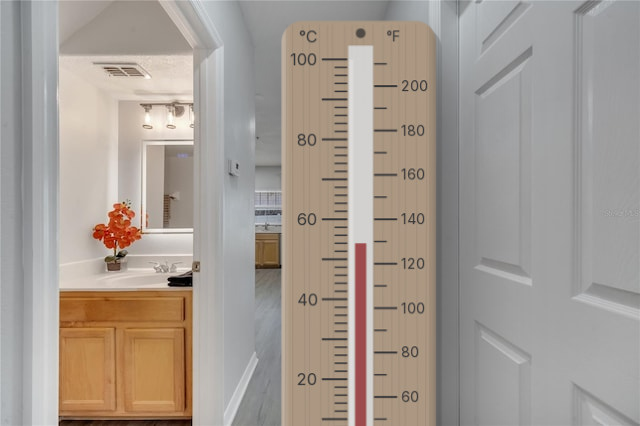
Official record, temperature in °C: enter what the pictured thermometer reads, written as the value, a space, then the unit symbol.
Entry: 54 °C
